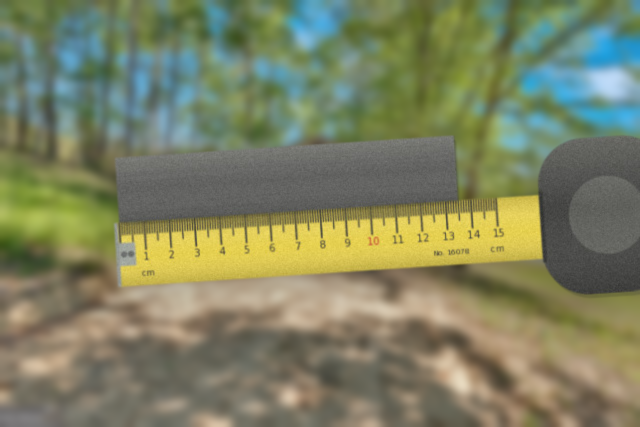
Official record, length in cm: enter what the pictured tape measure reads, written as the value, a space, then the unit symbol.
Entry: 13.5 cm
